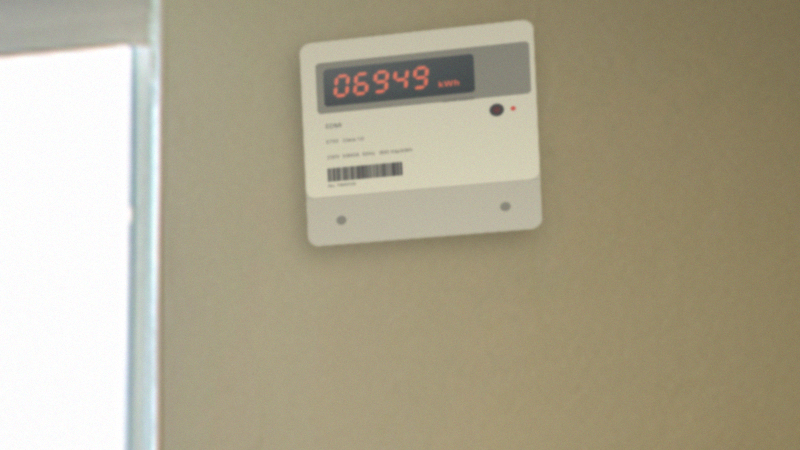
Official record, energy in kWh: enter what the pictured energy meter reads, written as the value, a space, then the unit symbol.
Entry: 6949 kWh
